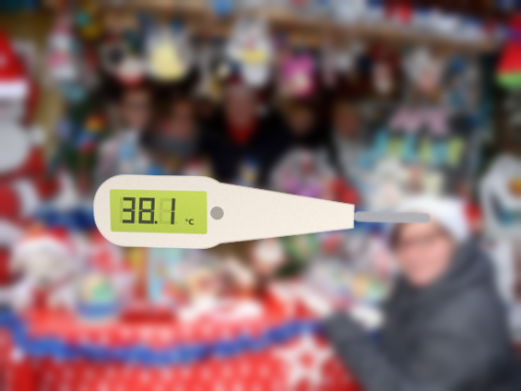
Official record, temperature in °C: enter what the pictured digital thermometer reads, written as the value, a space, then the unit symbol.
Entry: 38.1 °C
